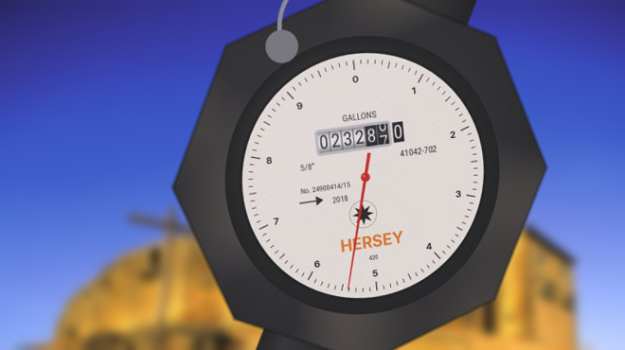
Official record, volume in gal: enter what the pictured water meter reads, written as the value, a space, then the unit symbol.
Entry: 232865.4 gal
